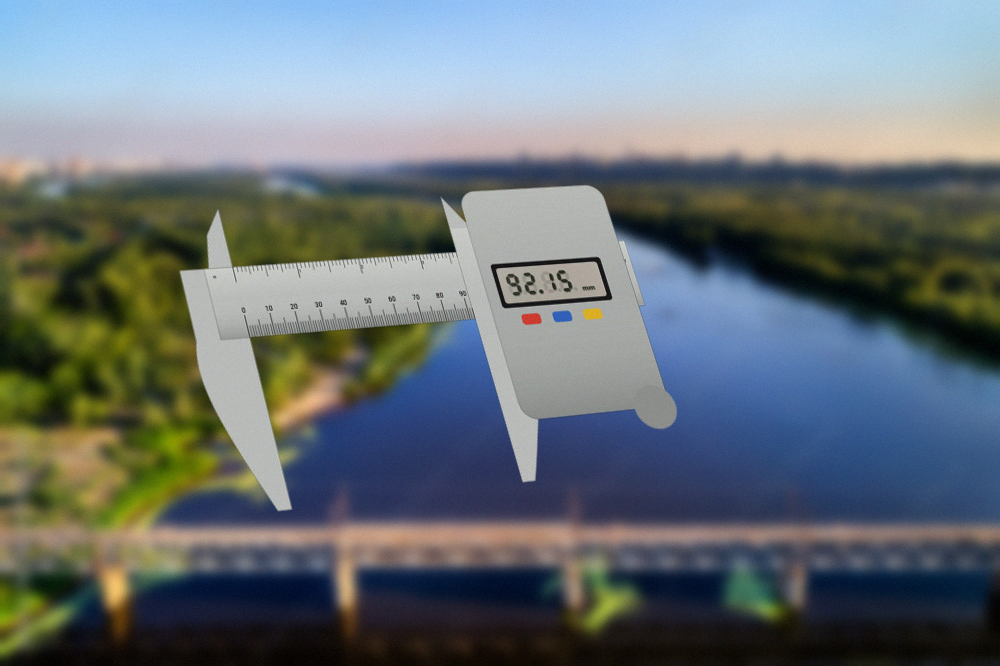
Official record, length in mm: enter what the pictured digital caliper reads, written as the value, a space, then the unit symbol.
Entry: 92.15 mm
